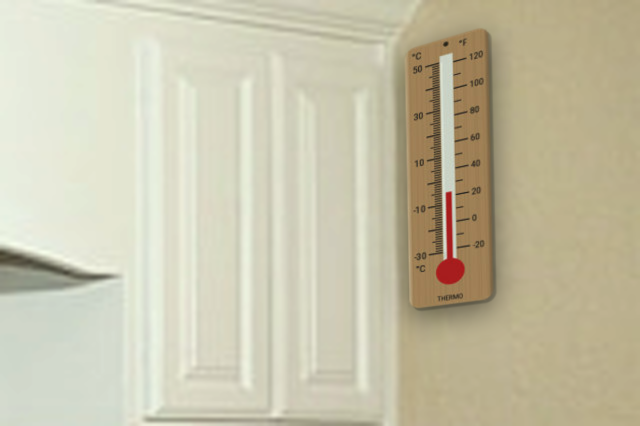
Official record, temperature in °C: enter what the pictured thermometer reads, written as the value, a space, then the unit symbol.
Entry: -5 °C
